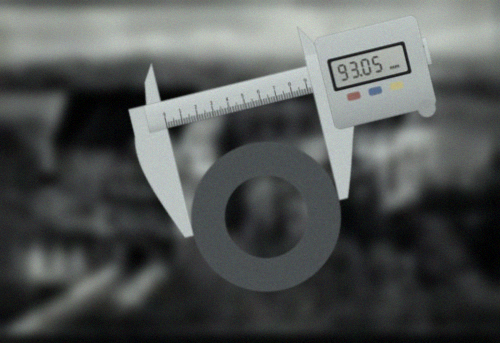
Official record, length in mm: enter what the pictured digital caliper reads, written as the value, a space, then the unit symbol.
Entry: 93.05 mm
